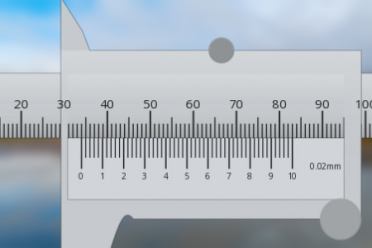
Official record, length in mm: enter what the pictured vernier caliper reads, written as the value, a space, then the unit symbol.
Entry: 34.0 mm
